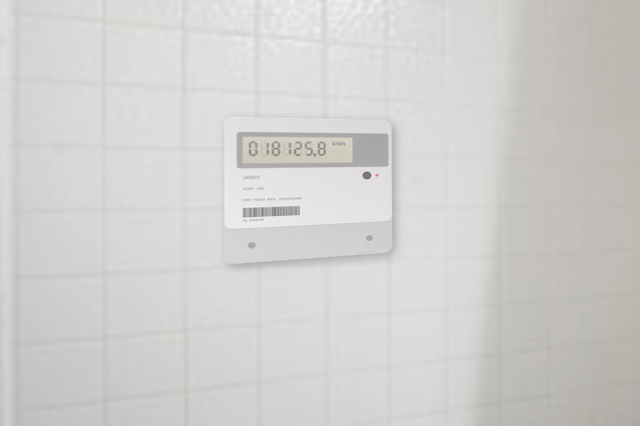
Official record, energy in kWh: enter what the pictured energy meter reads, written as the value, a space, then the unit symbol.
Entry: 18125.8 kWh
